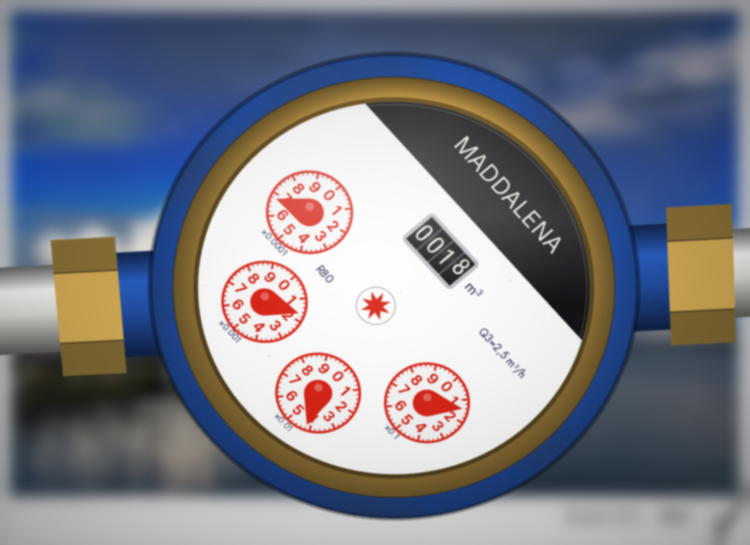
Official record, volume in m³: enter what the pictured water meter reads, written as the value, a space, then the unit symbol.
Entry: 18.1416 m³
